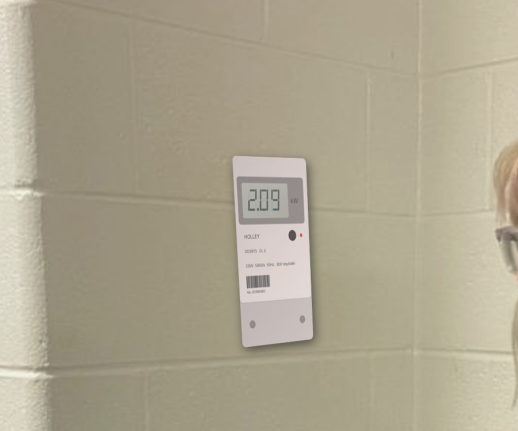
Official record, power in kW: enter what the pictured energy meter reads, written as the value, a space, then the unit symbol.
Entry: 2.09 kW
